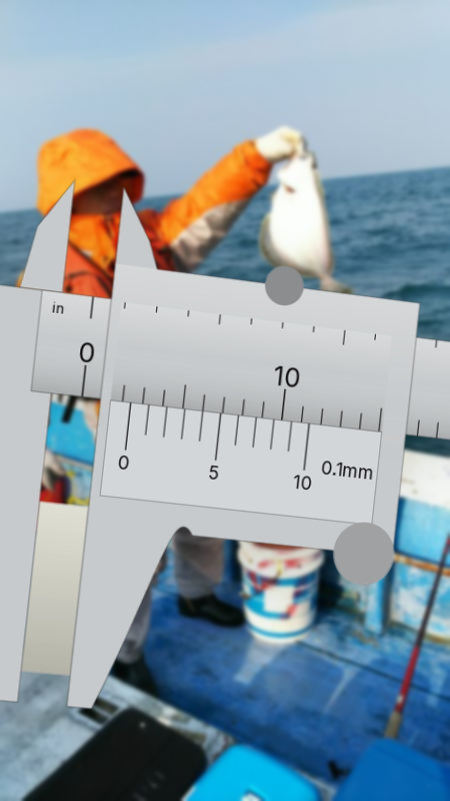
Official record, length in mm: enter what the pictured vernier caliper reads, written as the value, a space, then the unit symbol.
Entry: 2.4 mm
